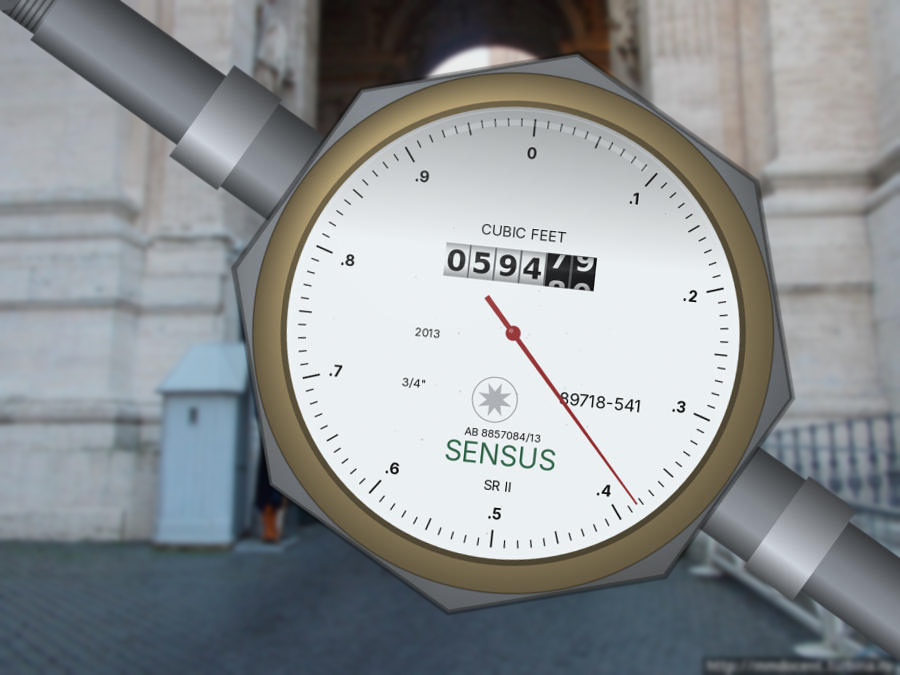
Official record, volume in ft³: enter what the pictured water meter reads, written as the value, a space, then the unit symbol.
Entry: 59479.38 ft³
